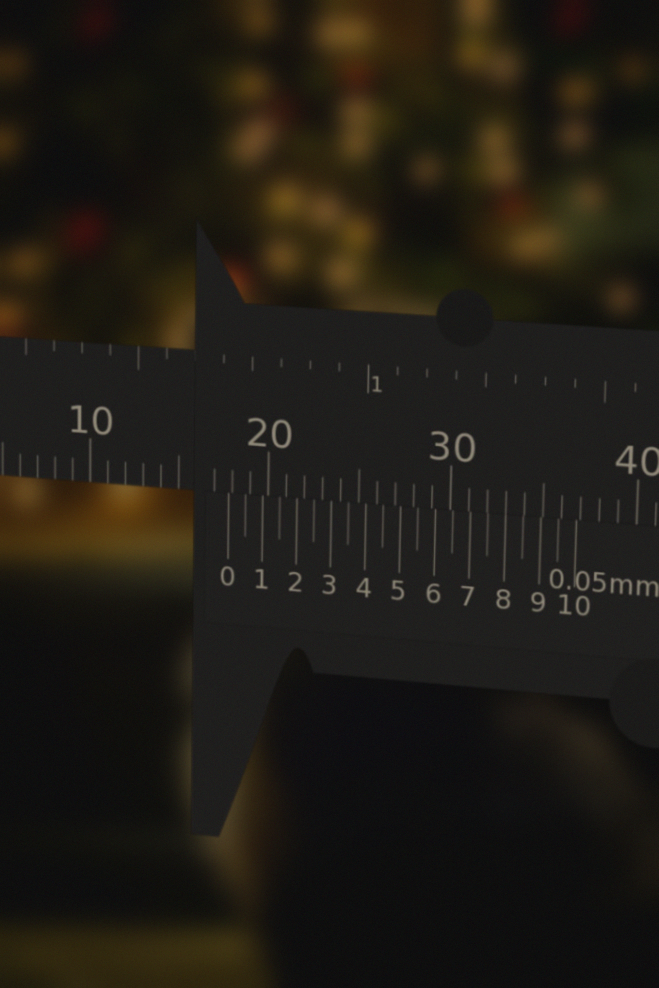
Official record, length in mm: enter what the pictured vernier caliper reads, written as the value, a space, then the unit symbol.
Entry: 17.8 mm
